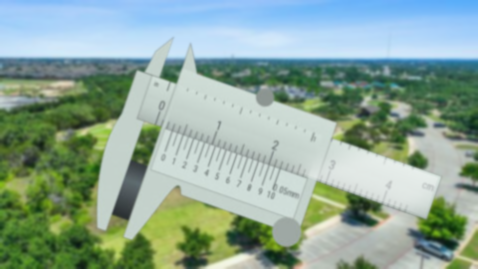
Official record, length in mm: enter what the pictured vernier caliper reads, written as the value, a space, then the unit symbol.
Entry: 3.0 mm
